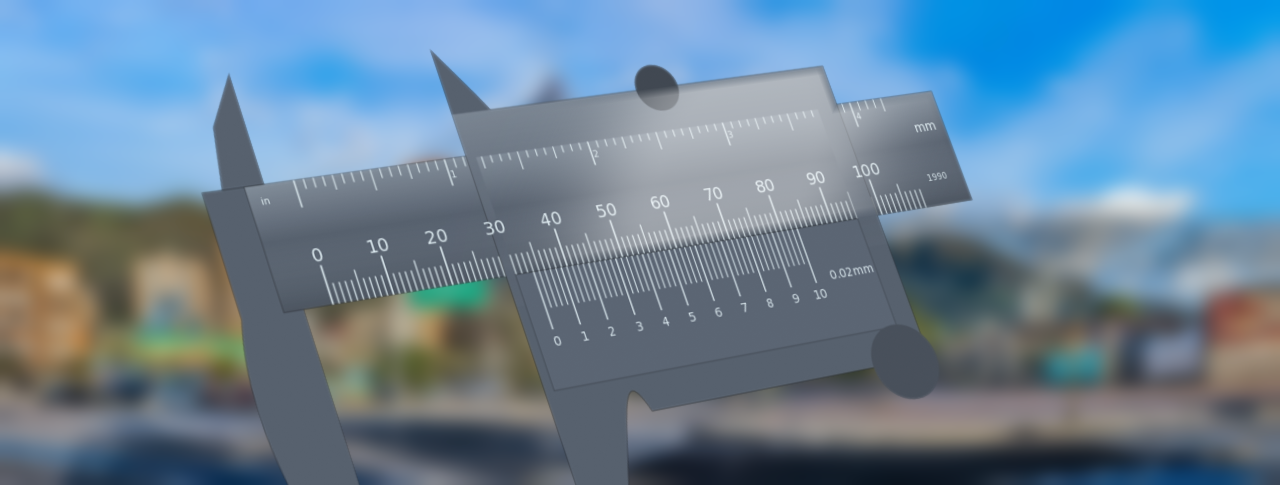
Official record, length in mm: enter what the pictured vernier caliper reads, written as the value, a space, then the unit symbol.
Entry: 34.0 mm
